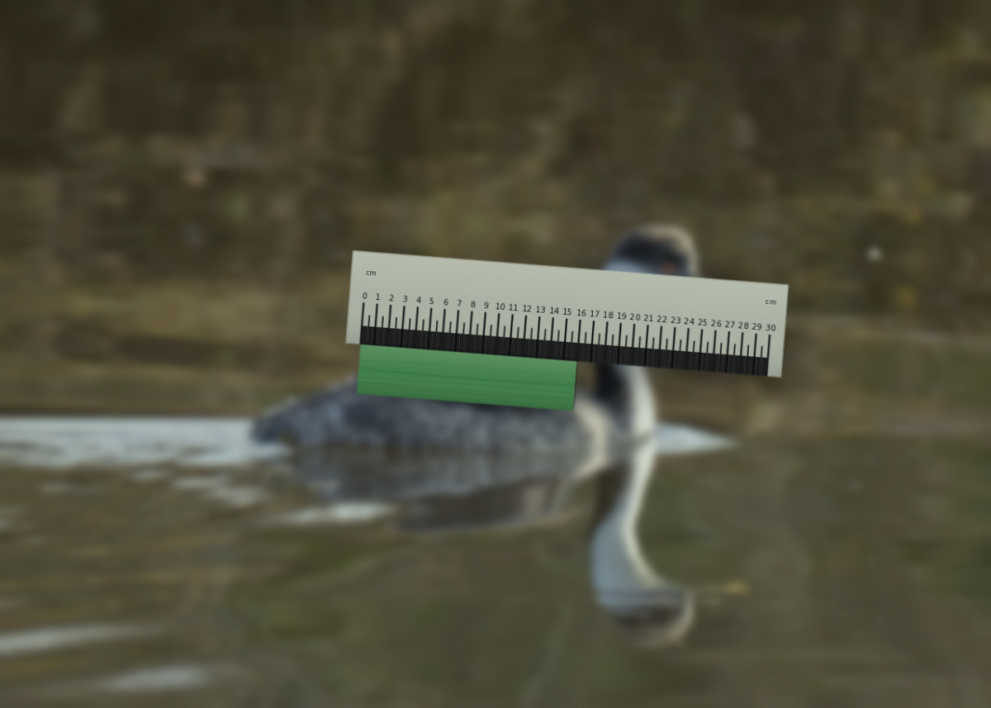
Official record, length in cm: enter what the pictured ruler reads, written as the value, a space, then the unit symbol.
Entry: 16 cm
